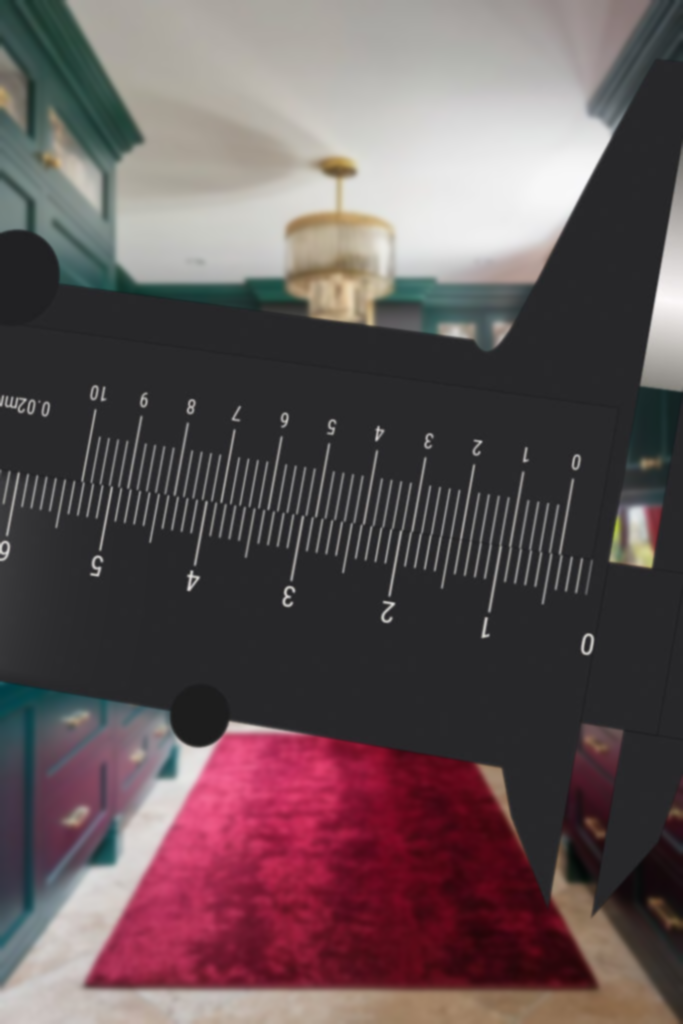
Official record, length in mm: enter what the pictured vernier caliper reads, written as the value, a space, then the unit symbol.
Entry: 4.2 mm
